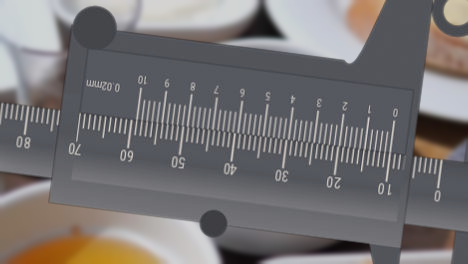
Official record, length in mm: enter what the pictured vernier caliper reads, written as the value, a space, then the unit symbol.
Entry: 10.0 mm
